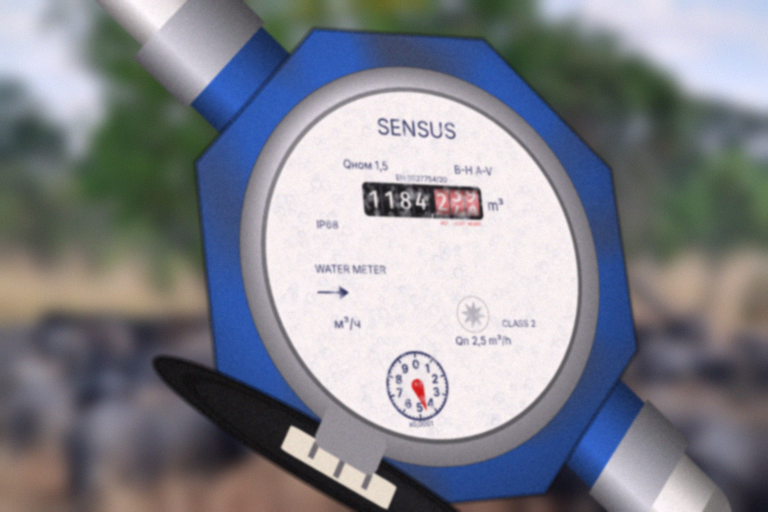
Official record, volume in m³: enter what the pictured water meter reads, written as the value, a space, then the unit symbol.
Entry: 1184.2394 m³
